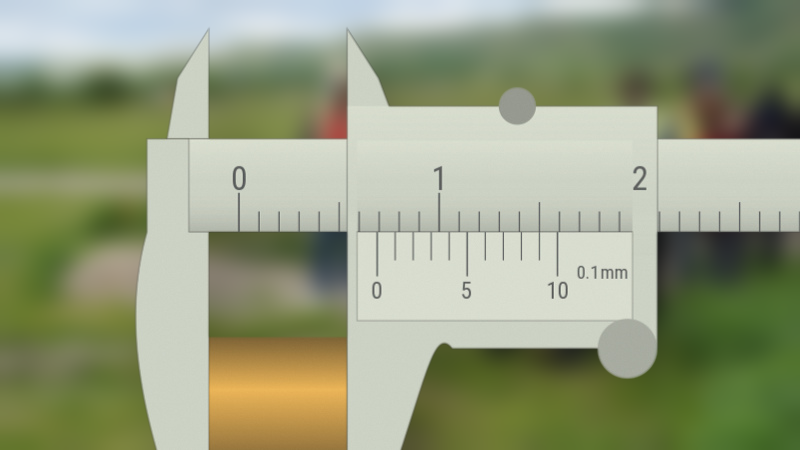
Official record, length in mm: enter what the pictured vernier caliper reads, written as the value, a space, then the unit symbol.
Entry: 6.9 mm
